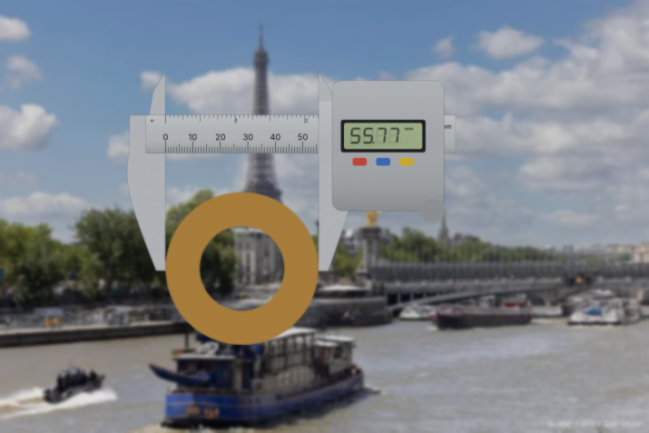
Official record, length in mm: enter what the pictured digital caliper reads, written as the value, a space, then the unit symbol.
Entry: 55.77 mm
